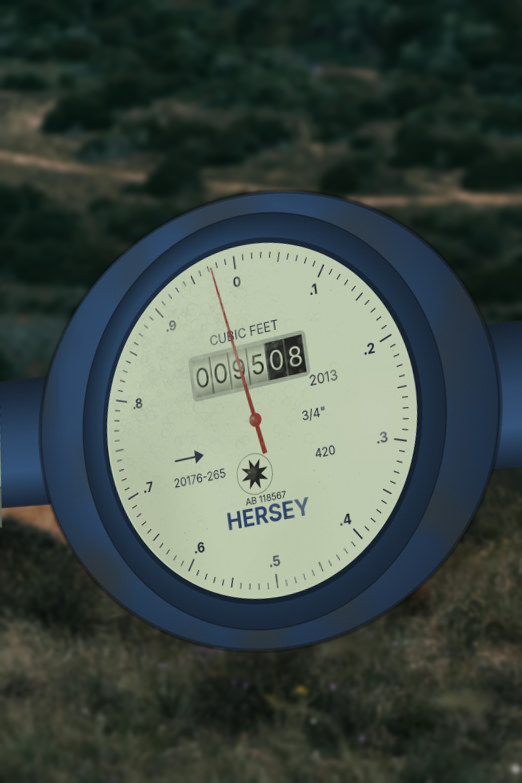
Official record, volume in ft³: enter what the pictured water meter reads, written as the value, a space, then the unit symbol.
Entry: 9507.97 ft³
